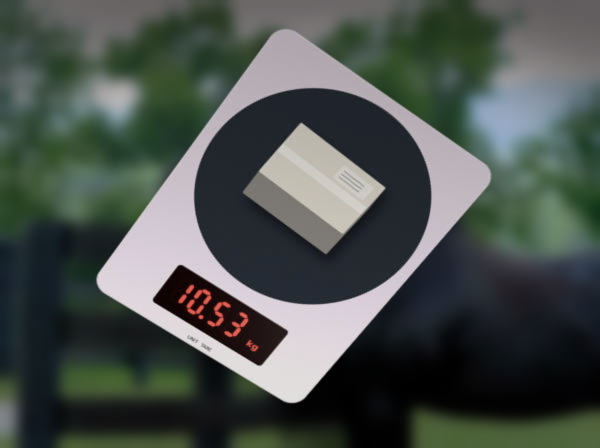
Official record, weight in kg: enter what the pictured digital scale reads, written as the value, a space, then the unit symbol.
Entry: 10.53 kg
